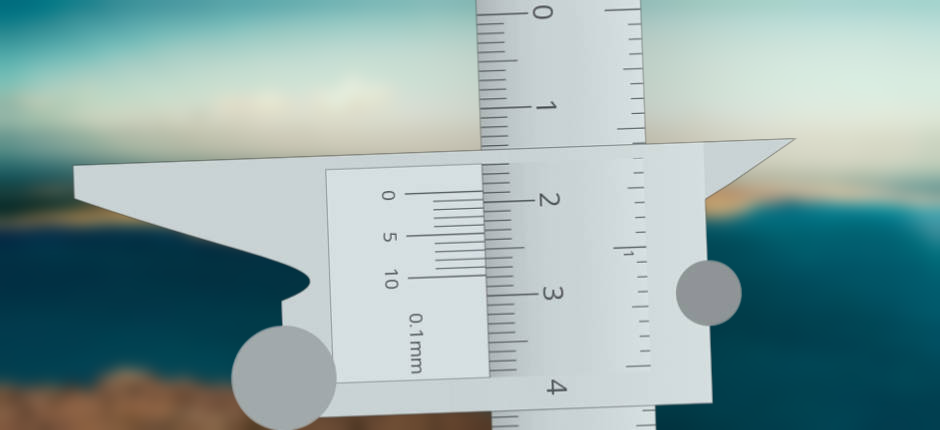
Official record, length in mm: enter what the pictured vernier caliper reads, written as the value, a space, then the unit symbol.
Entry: 18.8 mm
